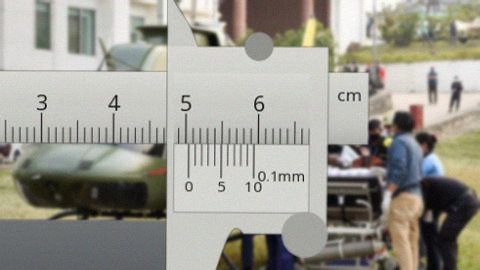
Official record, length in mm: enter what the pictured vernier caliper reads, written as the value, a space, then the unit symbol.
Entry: 50.4 mm
